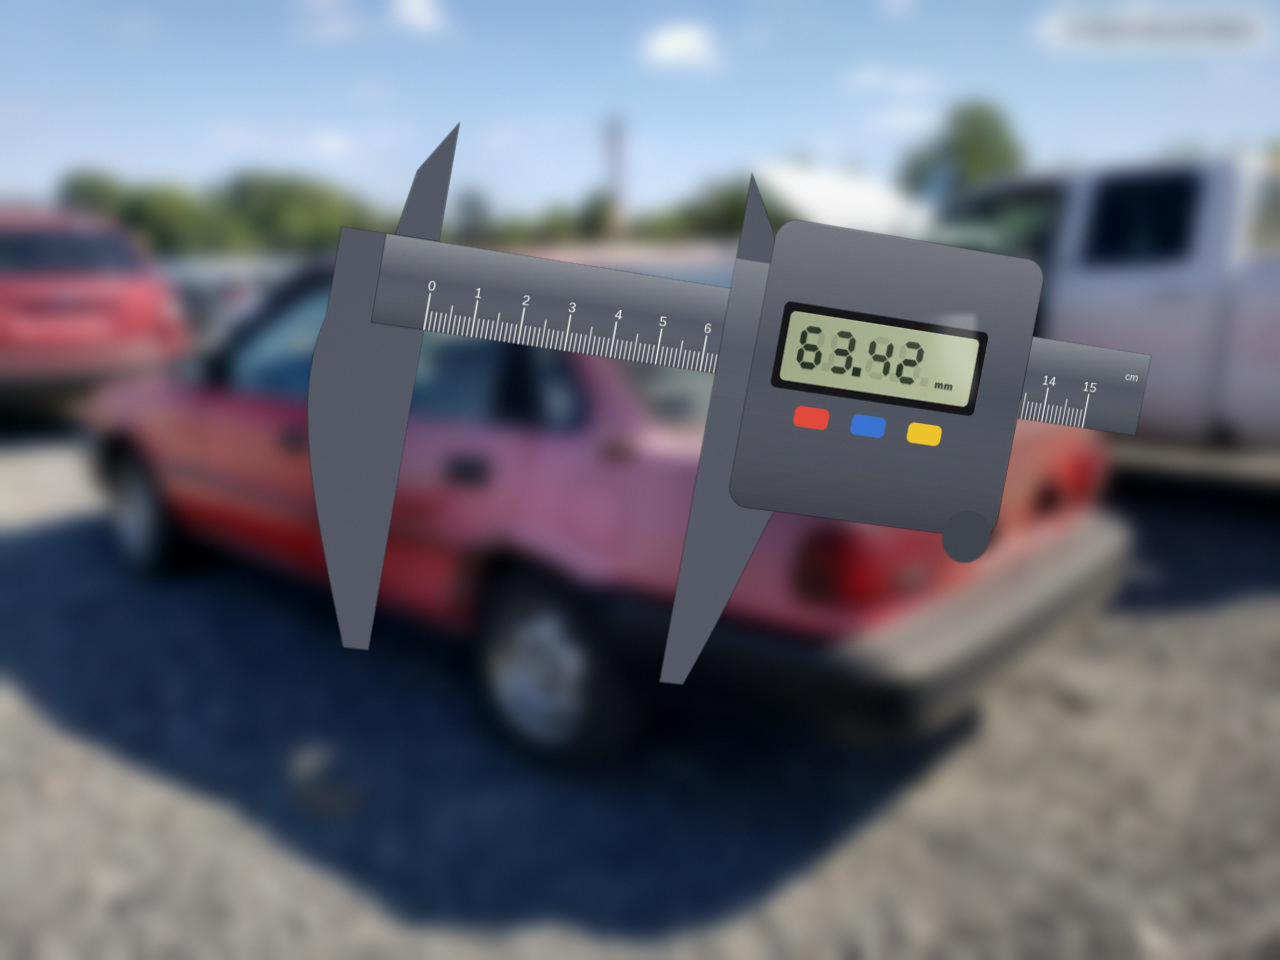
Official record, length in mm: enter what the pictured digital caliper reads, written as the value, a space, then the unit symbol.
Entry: 63.42 mm
